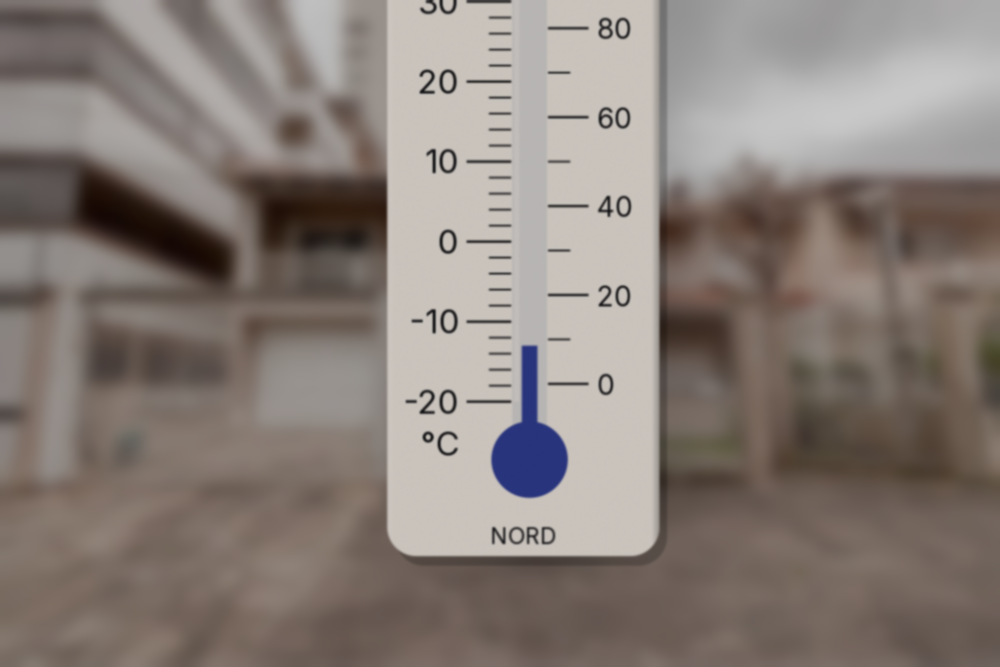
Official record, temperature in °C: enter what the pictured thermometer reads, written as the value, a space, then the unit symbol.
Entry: -13 °C
